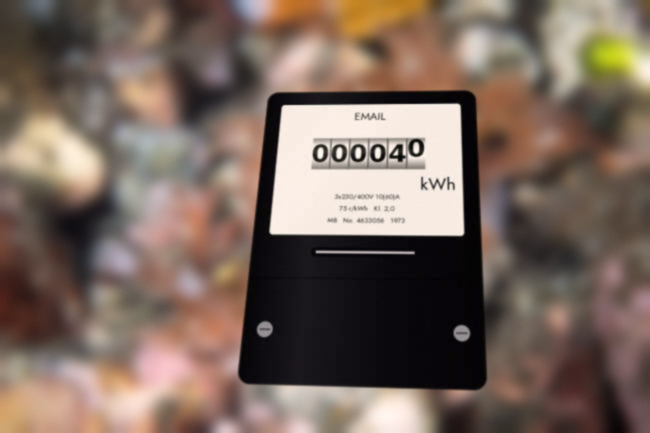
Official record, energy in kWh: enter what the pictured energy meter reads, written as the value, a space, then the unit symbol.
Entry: 40 kWh
